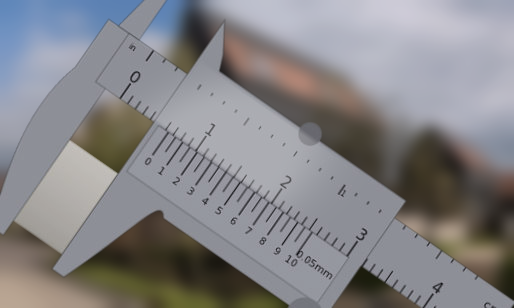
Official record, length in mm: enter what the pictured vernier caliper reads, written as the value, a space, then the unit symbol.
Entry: 6.4 mm
